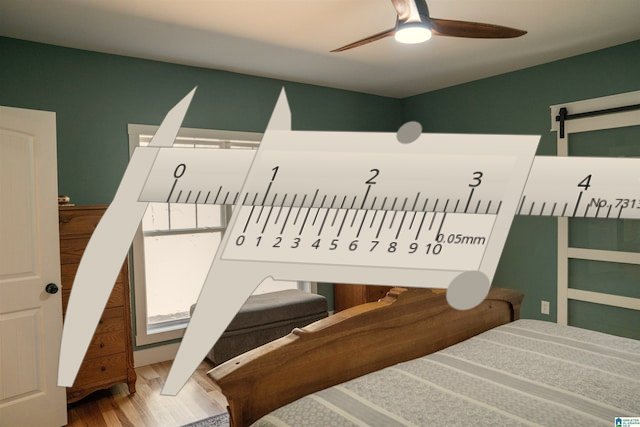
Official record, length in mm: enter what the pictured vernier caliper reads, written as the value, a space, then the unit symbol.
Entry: 9.2 mm
